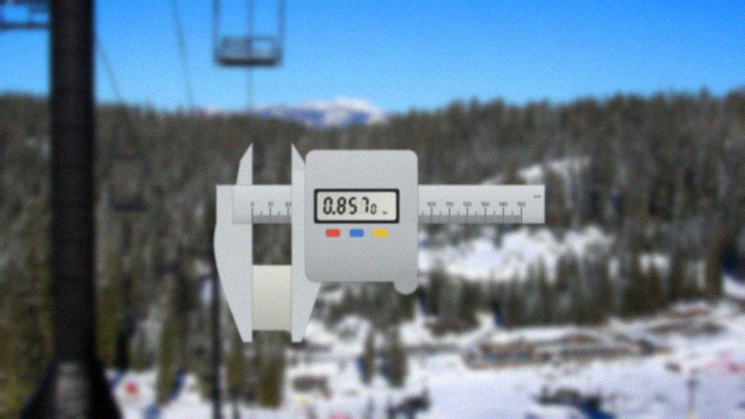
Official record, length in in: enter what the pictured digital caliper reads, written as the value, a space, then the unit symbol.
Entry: 0.8570 in
